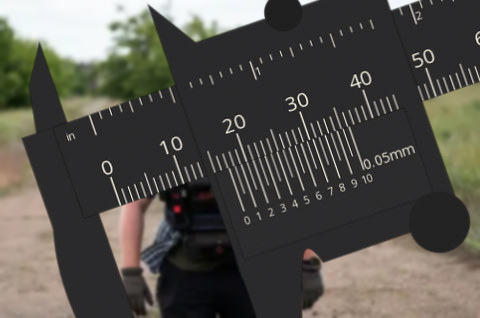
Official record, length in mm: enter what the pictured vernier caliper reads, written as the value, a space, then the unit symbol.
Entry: 17.2 mm
